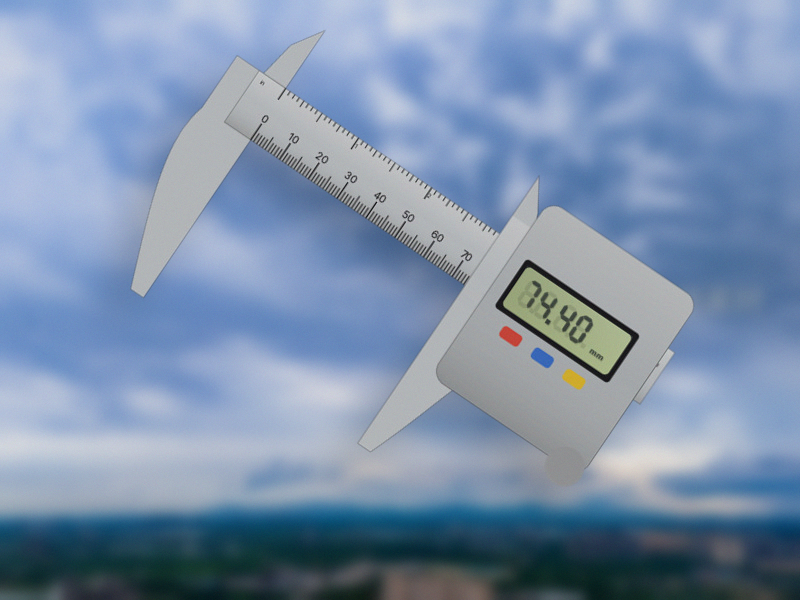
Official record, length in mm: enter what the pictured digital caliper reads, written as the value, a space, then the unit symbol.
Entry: 74.40 mm
